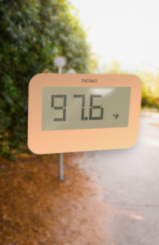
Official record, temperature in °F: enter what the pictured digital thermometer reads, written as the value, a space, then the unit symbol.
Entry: 97.6 °F
